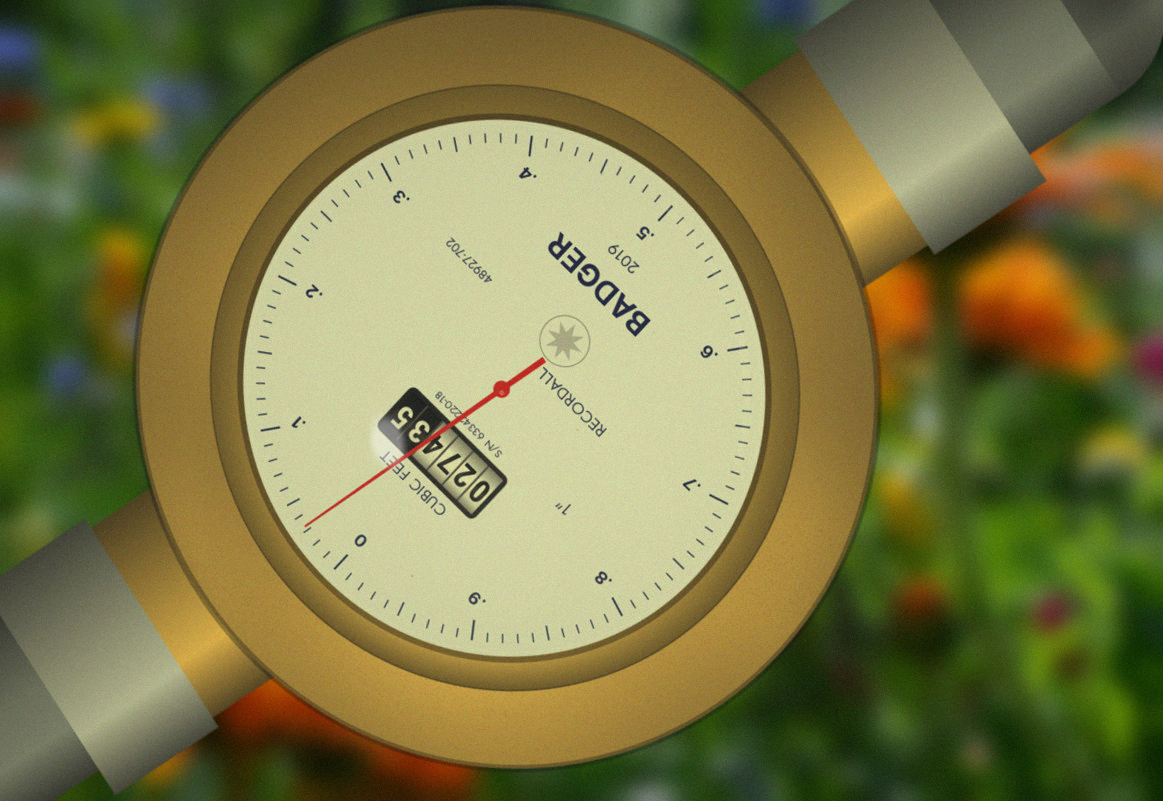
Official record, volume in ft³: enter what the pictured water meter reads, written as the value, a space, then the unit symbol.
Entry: 27435.03 ft³
